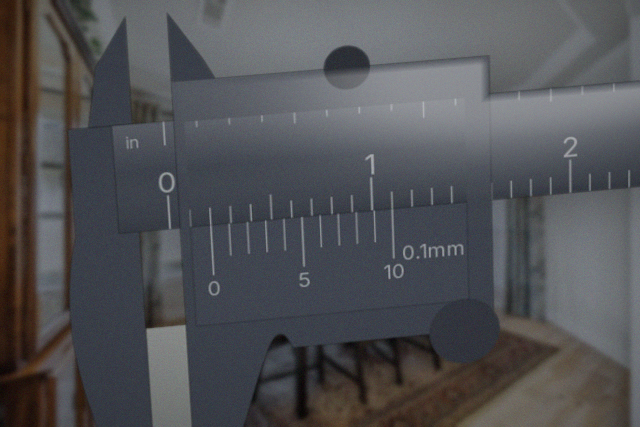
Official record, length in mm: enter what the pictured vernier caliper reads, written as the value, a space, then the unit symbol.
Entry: 2.0 mm
